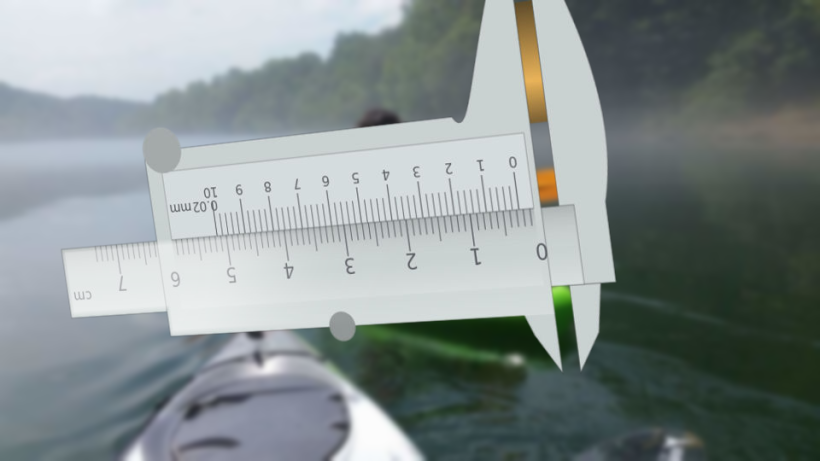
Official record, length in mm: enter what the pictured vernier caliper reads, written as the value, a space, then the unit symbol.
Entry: 2.6 mm
